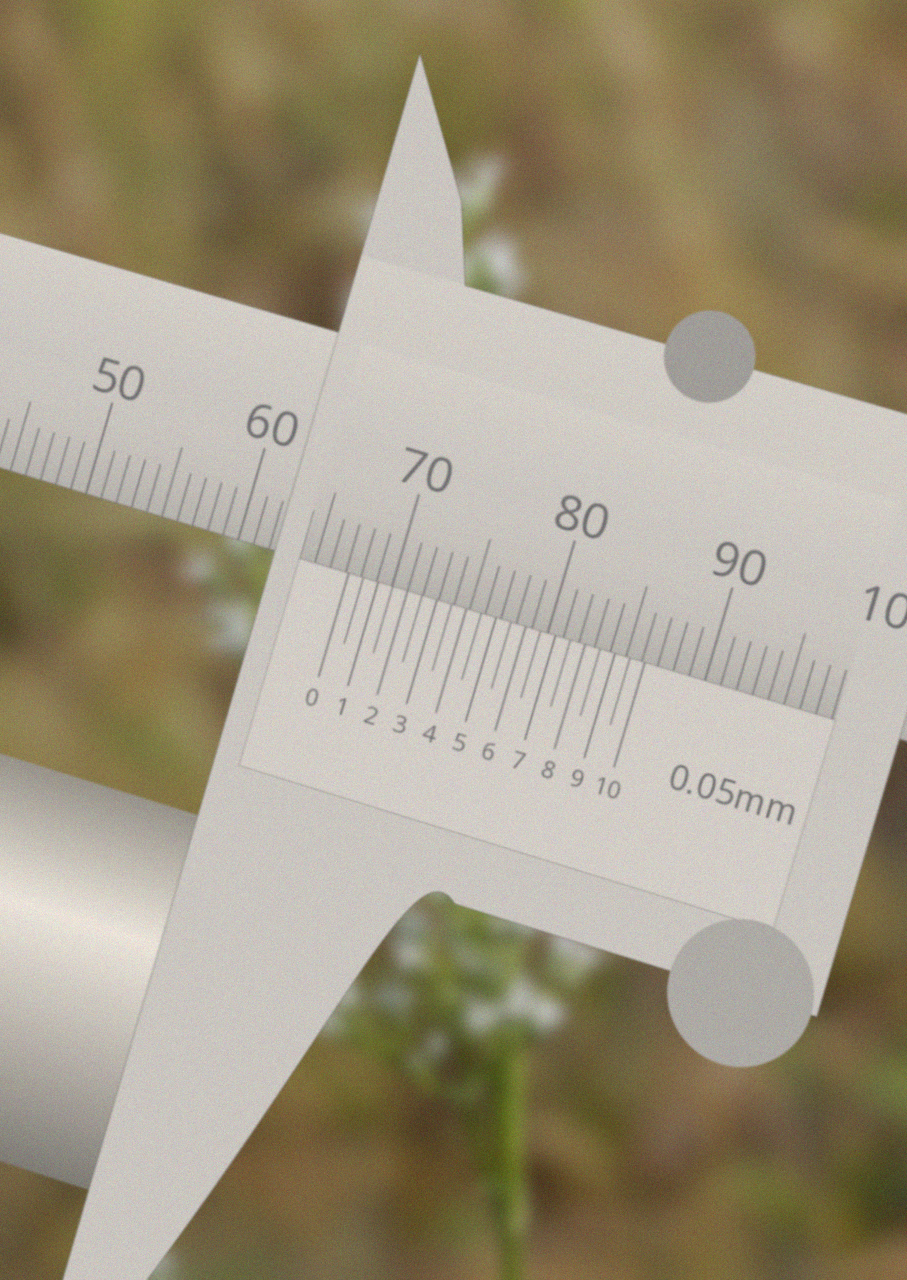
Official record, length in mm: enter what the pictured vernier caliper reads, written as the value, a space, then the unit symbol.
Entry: 67.2 mm
